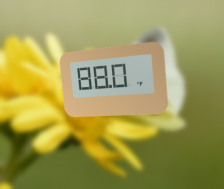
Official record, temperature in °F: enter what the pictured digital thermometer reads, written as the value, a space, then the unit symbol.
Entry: 88.0 °F
